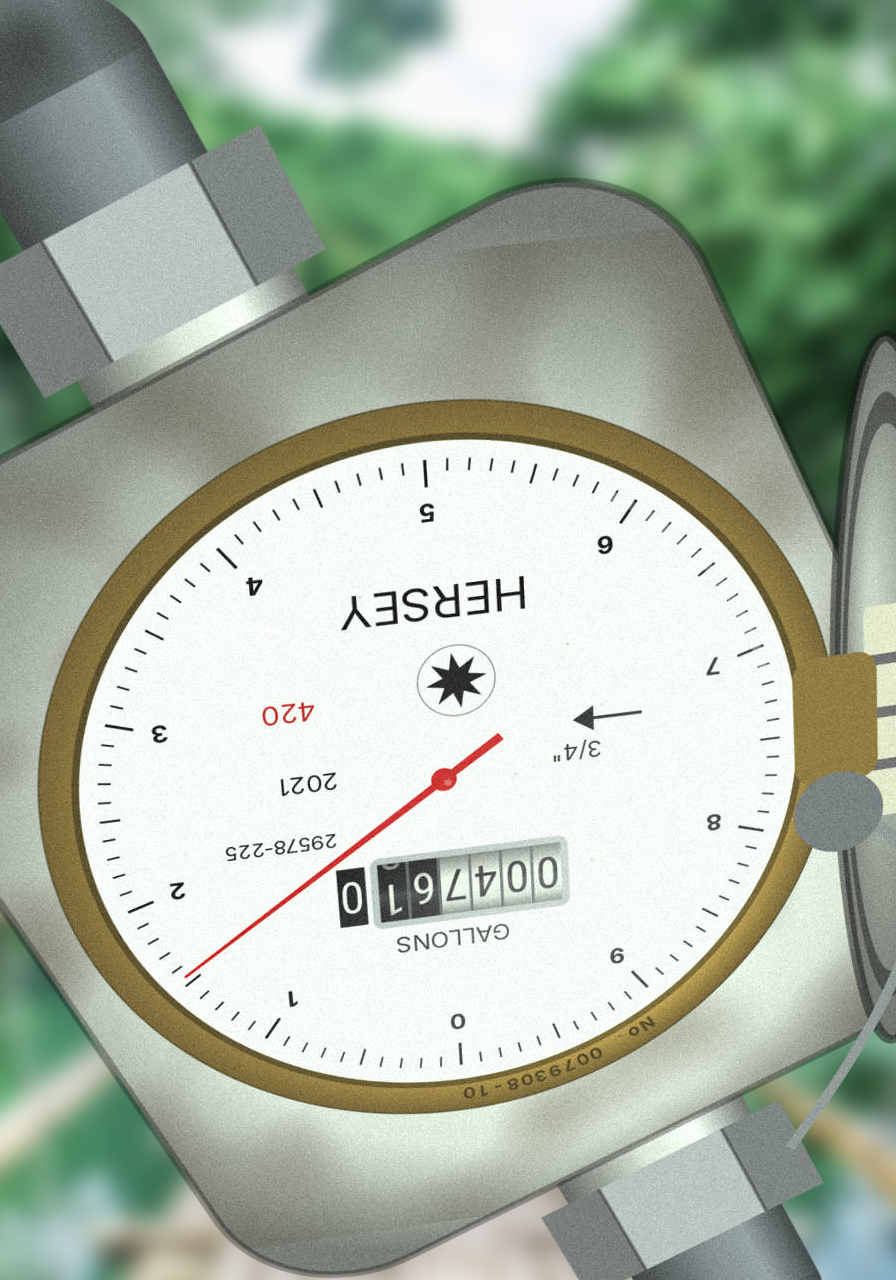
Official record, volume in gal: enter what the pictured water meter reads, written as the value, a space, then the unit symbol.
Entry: 47611.5 gal
